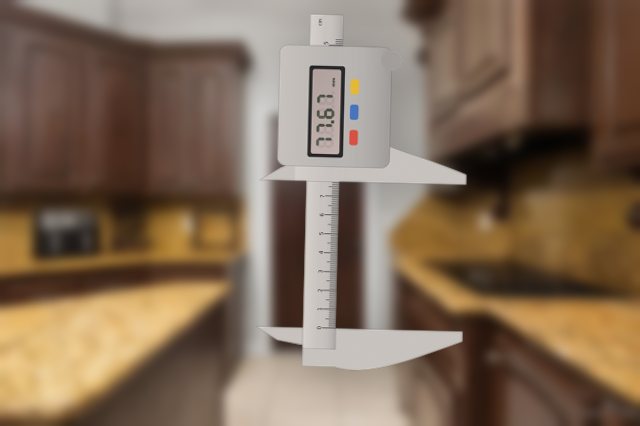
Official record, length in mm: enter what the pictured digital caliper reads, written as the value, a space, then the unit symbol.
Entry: 77.67 mm
